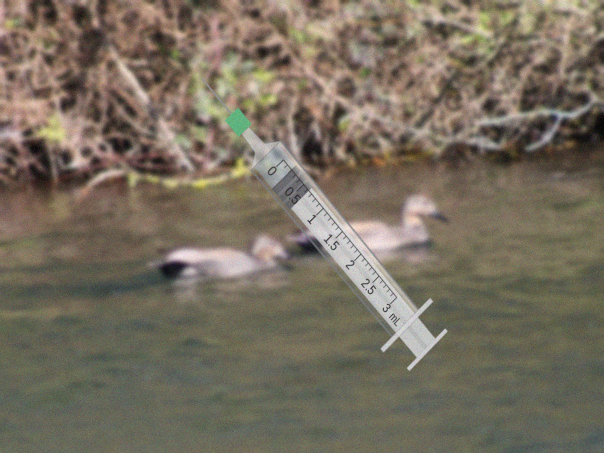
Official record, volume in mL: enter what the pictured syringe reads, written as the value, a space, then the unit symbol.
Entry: 0.2 mL
